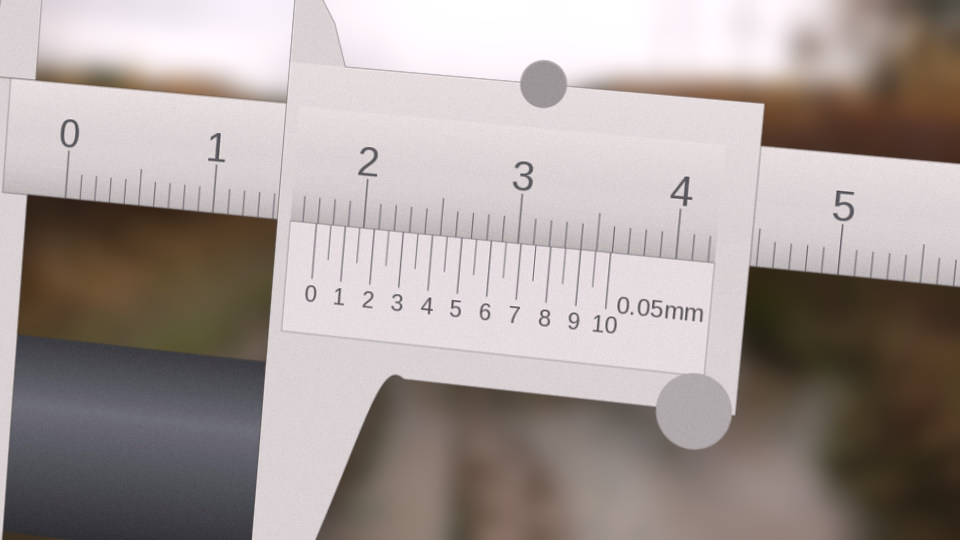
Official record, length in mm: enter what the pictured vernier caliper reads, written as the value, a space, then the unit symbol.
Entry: 16.9 mm
